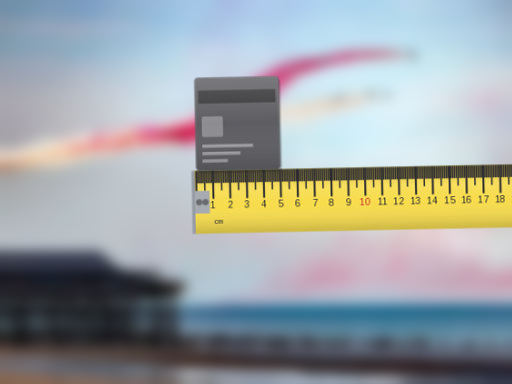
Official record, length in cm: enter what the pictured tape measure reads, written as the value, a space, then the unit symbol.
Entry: 5 cm
